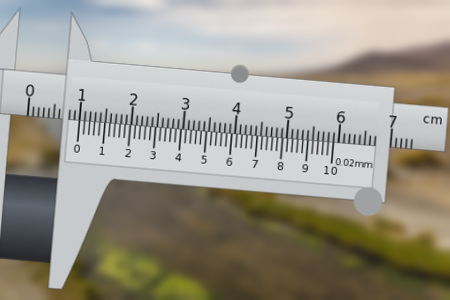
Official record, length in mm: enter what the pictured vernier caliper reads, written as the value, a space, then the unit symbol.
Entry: 10.0 mm
